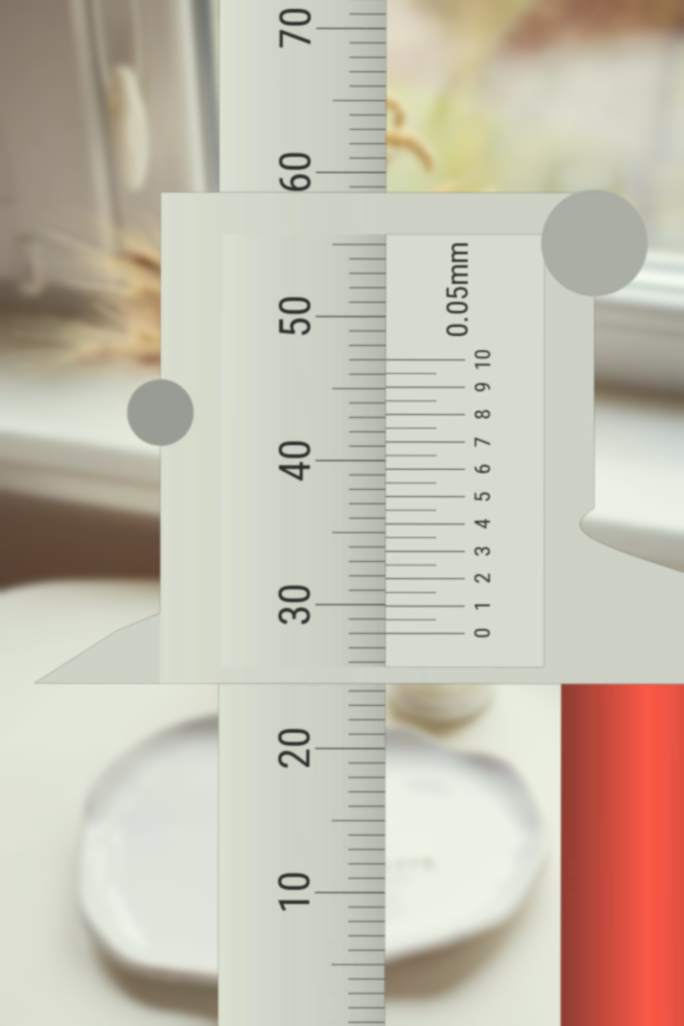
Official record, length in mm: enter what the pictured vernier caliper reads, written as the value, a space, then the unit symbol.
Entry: 28.0 mm
